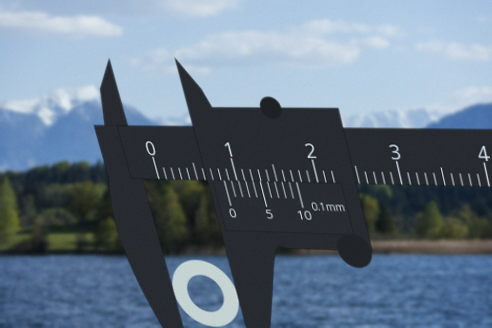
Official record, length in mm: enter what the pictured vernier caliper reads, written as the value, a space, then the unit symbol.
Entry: 8.4 mm
